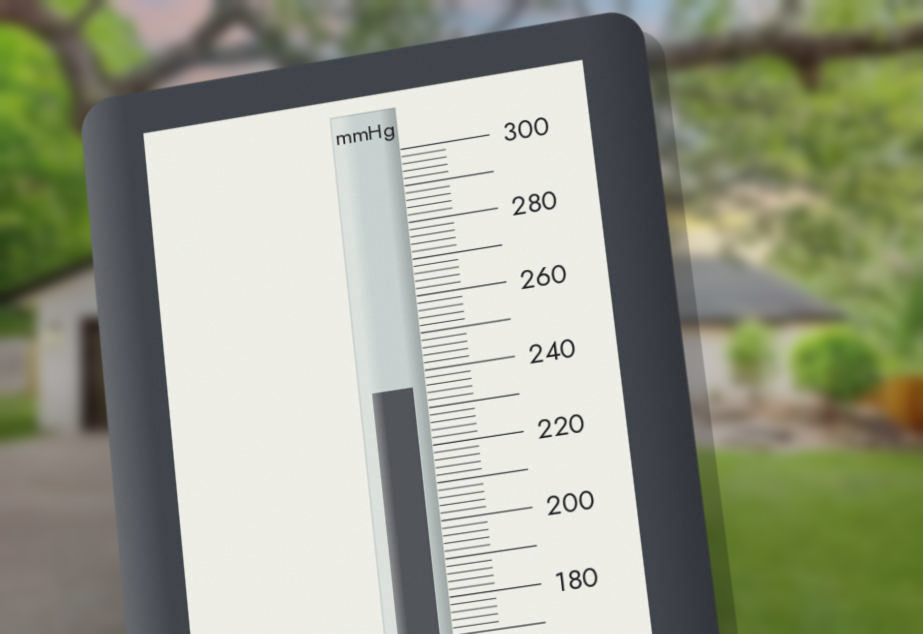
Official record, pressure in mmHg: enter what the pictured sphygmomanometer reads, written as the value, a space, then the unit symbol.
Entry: 236 mmHg
